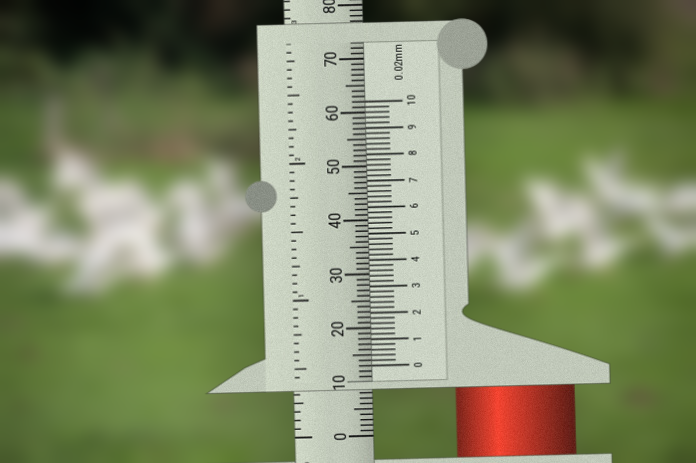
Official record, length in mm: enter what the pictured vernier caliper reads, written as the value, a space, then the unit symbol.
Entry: 13.0 mm
